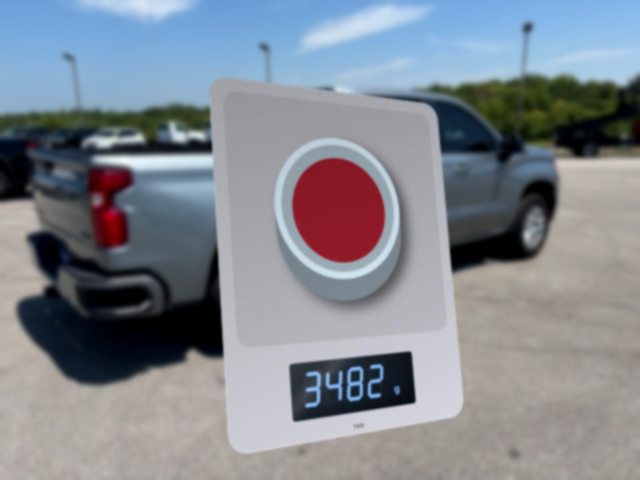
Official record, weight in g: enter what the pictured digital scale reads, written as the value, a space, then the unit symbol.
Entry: 3482 g
